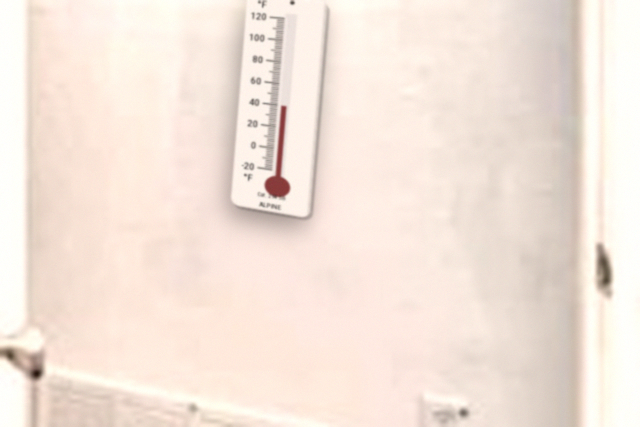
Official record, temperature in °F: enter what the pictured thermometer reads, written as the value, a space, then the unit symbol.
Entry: 40 °F
